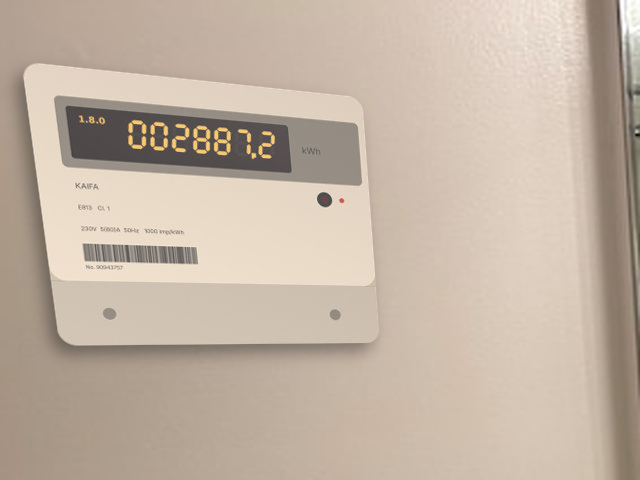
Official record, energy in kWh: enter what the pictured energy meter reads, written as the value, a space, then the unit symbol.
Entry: 2887.2 kWh
